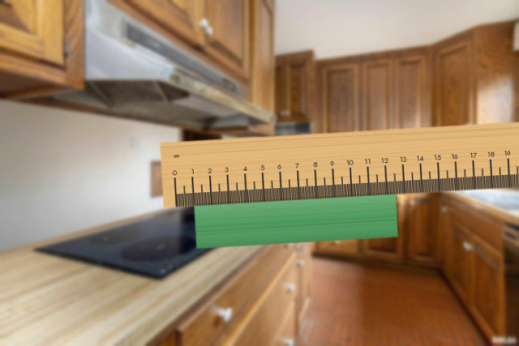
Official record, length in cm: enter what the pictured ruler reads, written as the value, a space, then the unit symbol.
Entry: 11.5 cm
